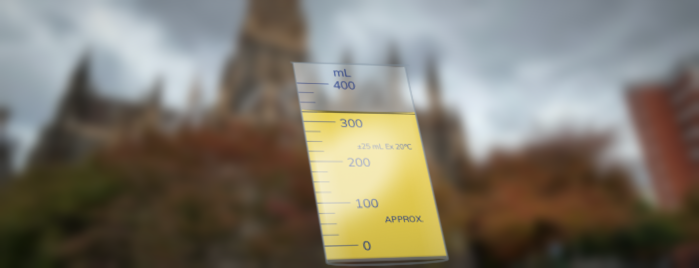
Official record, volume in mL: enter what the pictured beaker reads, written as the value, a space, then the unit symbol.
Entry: 325 mL
